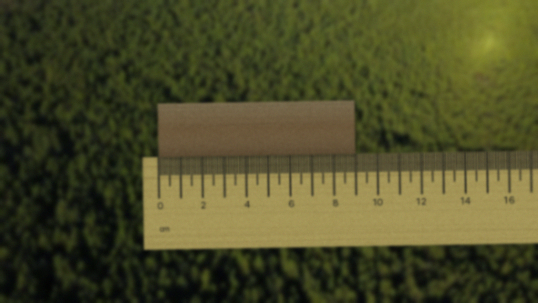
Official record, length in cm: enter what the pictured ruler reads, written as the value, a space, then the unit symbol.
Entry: 9 cm
